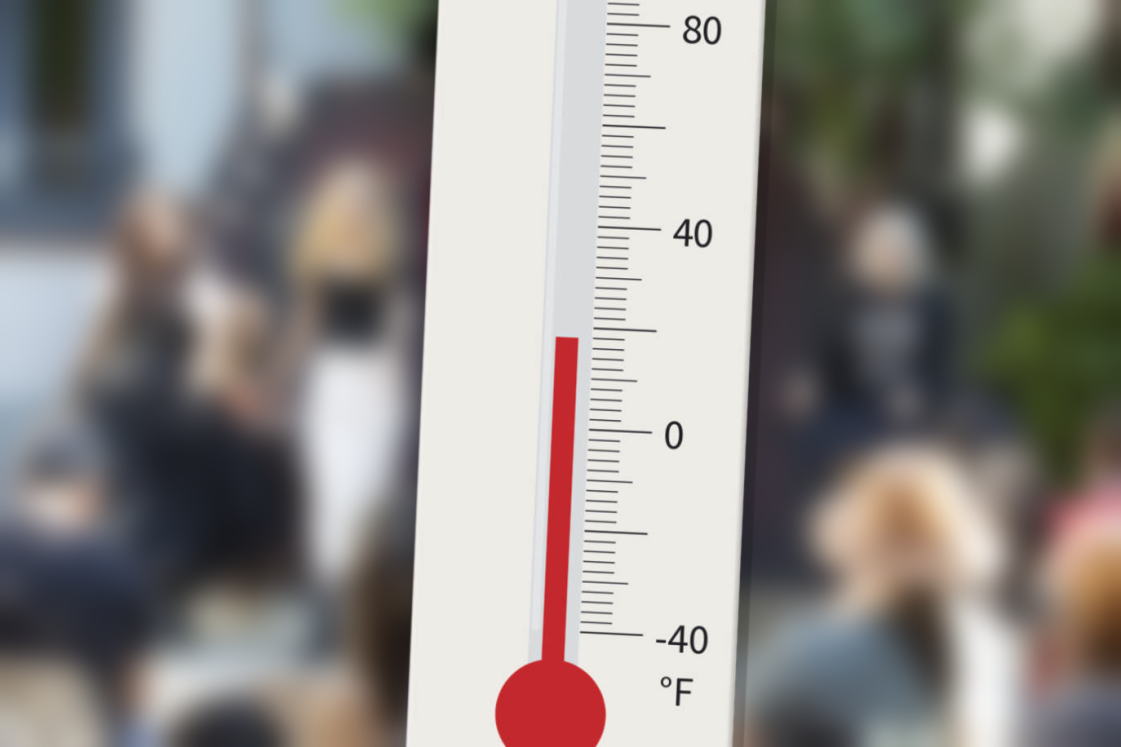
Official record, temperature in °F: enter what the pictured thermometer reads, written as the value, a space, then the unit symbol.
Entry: 18 °F
